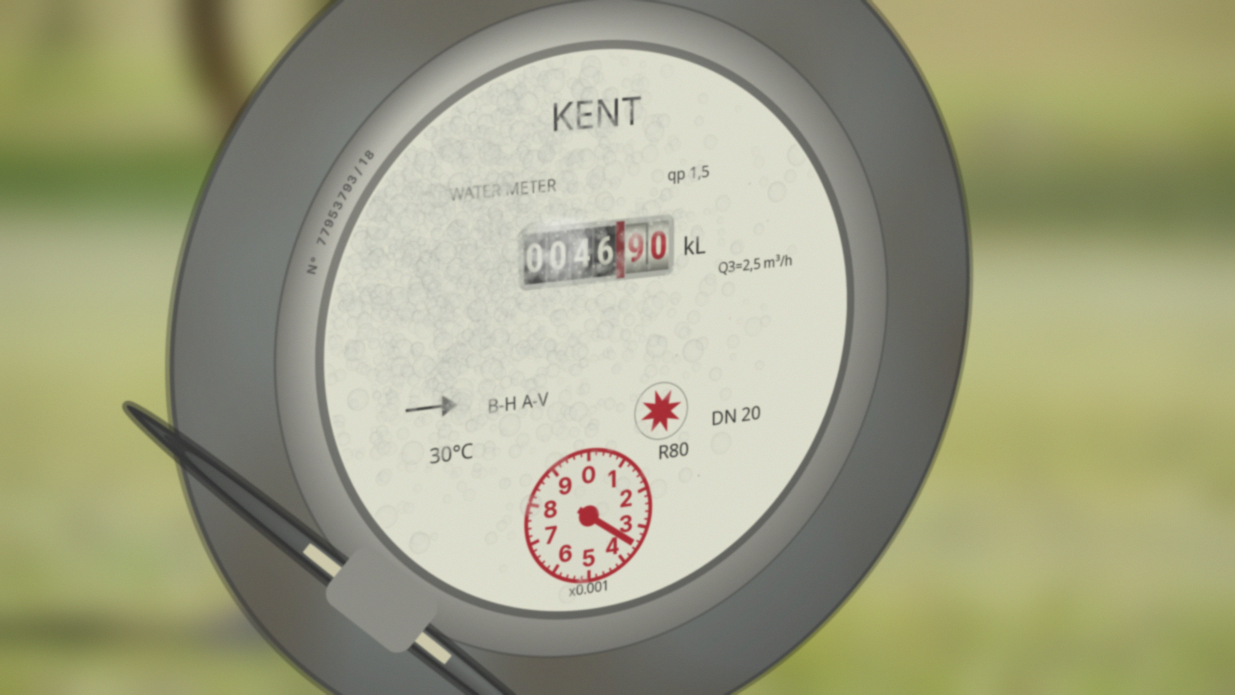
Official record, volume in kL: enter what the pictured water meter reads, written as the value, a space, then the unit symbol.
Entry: 46.903 kL
